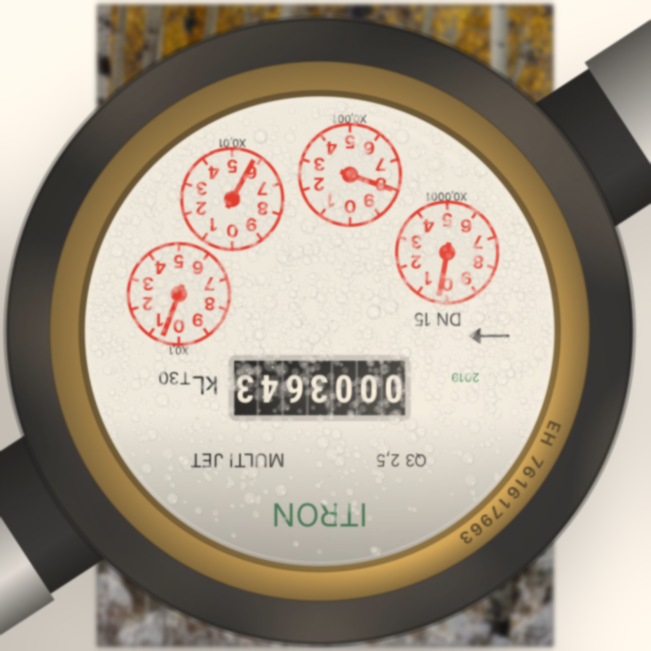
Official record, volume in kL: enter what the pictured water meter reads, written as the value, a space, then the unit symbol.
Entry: 3643.0580 kL
